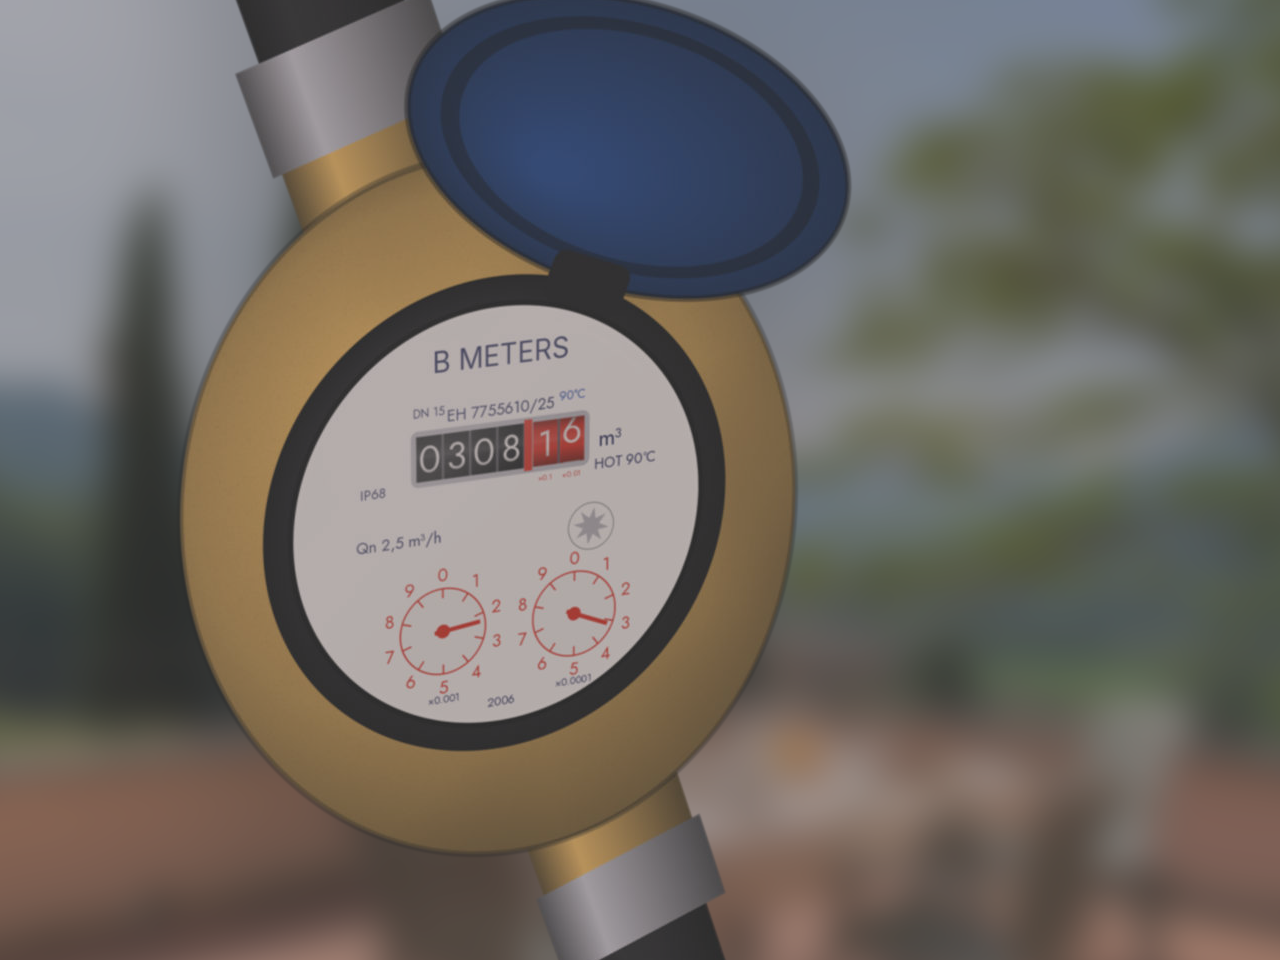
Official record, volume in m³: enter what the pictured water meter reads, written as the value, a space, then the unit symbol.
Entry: 308.1623 m³
